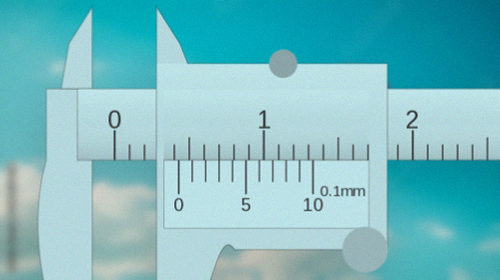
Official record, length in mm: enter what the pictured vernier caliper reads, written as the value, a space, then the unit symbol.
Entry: 4.3 mm
